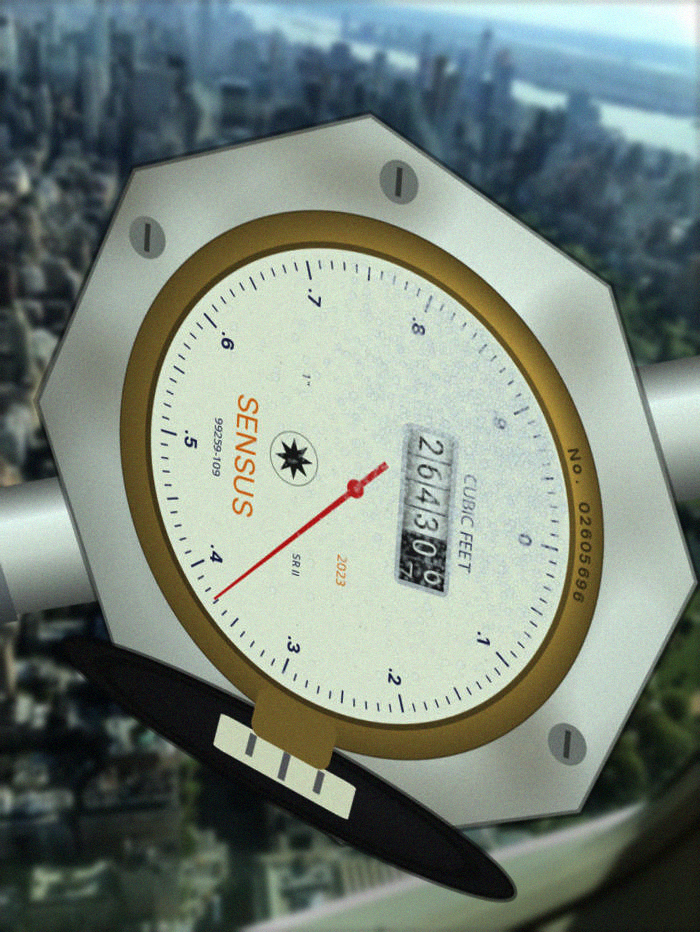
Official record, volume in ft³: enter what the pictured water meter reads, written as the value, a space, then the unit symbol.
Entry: 264306.37 ft³
